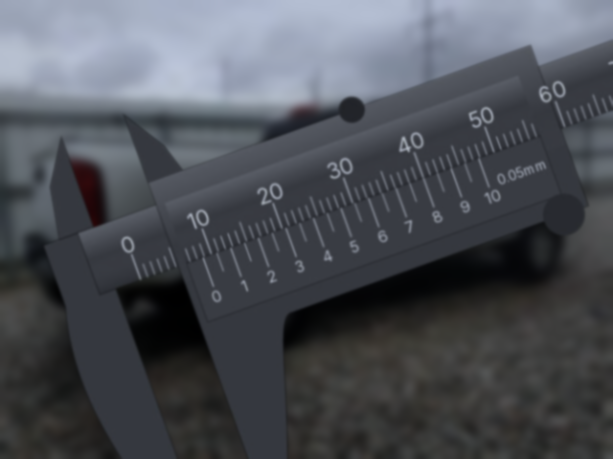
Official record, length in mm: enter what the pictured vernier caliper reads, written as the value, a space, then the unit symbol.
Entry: 8.8 mm
